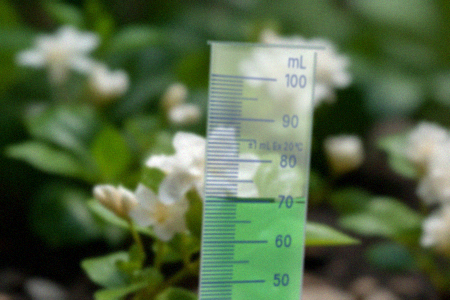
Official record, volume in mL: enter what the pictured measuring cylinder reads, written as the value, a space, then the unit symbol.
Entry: 70 mL
